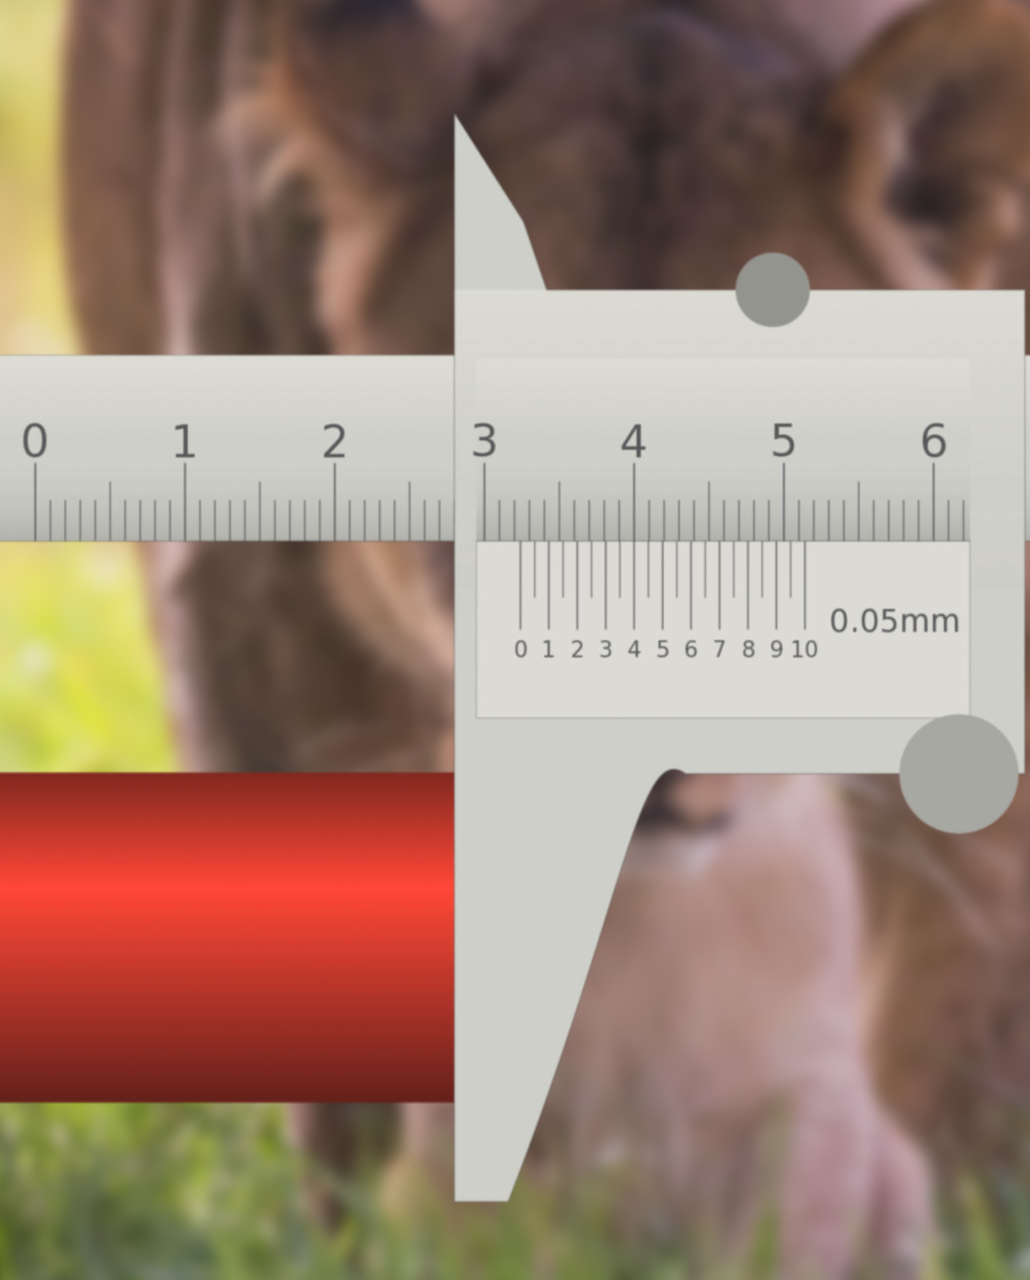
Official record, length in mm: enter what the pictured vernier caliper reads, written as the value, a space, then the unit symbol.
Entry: 32.4 mm
